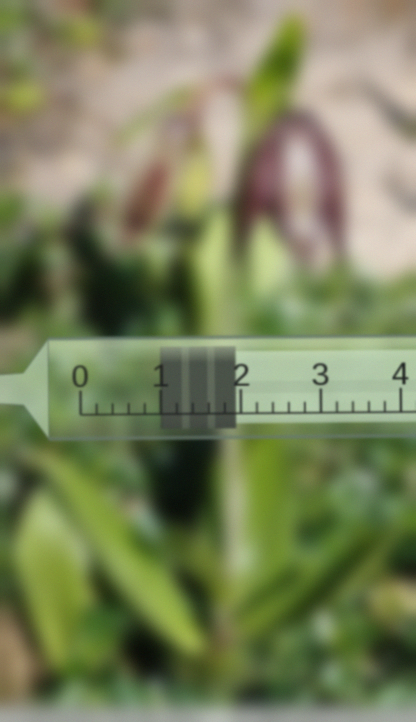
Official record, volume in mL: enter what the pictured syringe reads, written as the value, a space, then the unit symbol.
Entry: 1 mL
